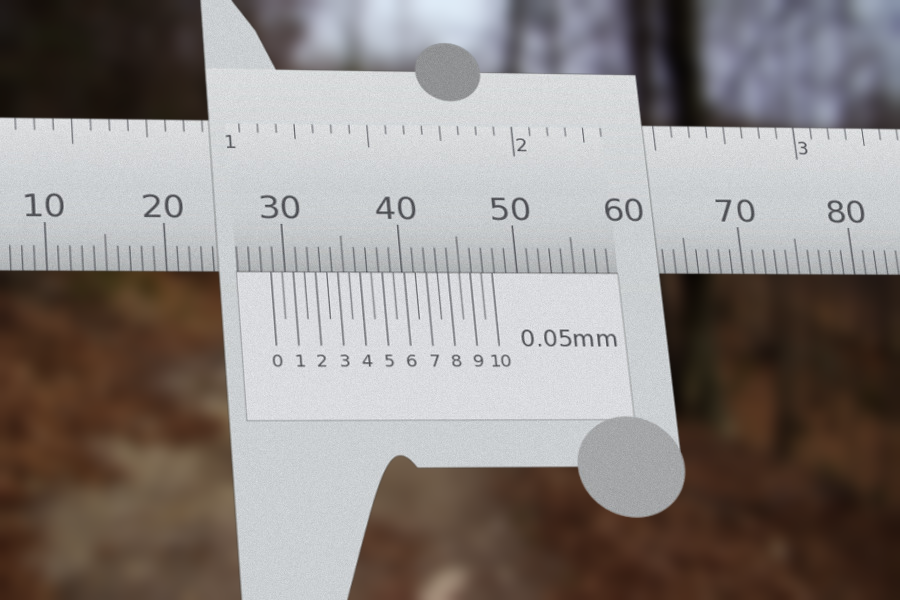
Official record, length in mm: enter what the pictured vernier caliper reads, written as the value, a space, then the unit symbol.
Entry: 28.8 mm
